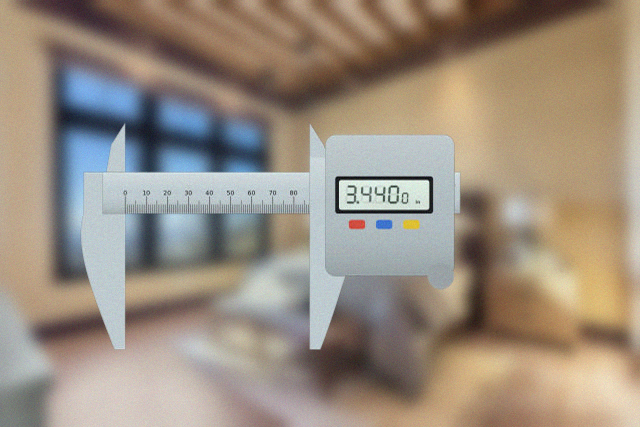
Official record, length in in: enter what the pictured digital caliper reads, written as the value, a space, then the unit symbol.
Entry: 3.4400 in
